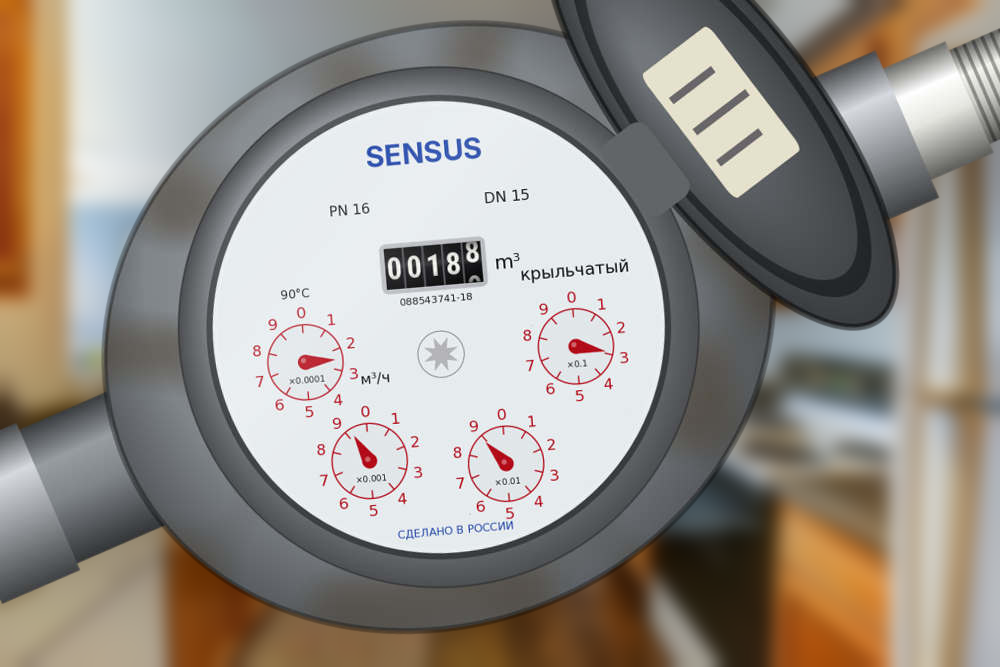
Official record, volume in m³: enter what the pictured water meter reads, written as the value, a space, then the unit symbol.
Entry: 188.2892 m³
